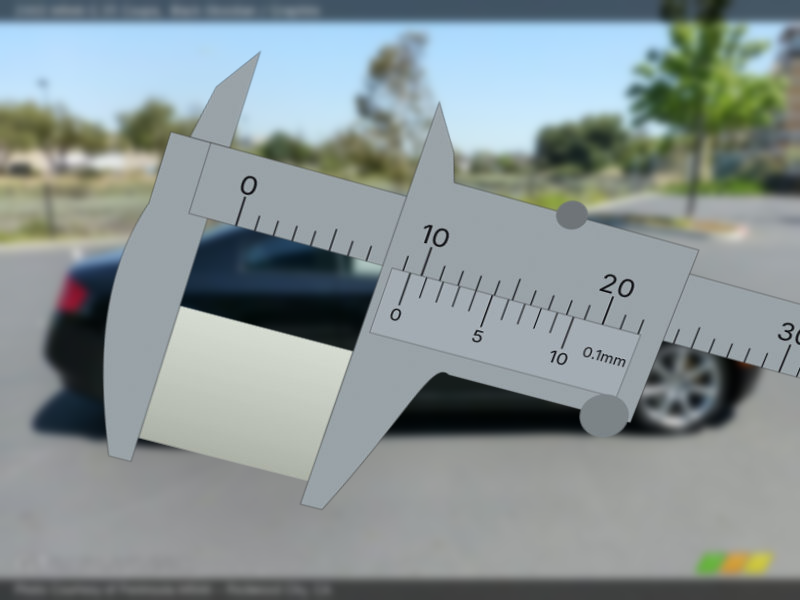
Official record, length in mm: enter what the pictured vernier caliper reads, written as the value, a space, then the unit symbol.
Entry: 9.4 mm
